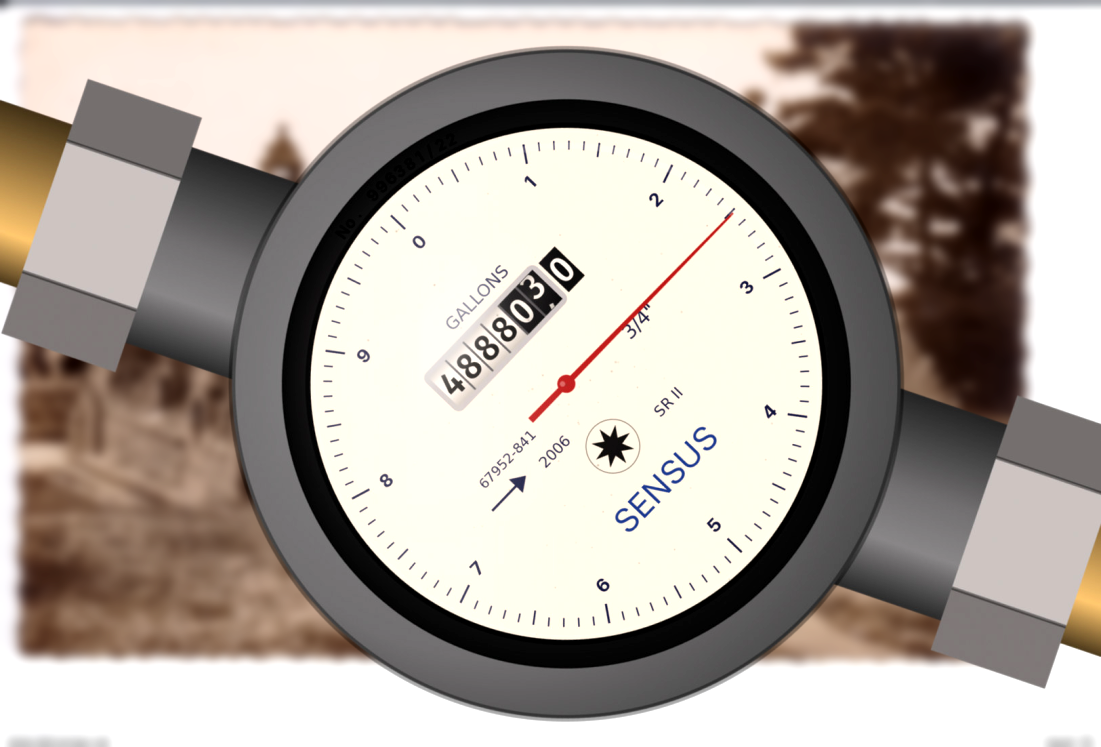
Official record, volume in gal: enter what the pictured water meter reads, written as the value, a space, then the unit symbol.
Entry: 4888032.5 gal
